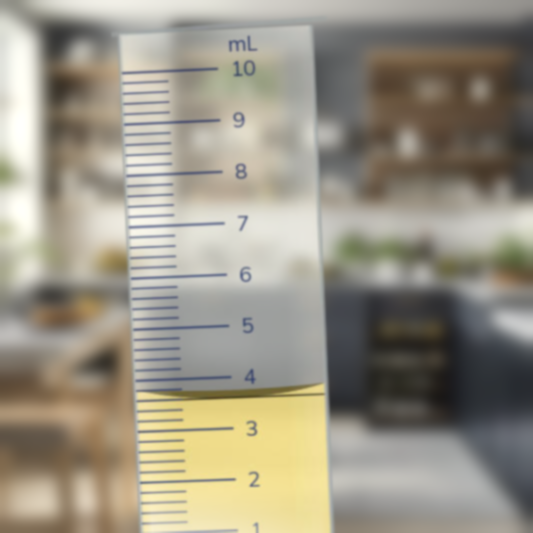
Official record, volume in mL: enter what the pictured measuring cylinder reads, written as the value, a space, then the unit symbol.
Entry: 3.6 mL
